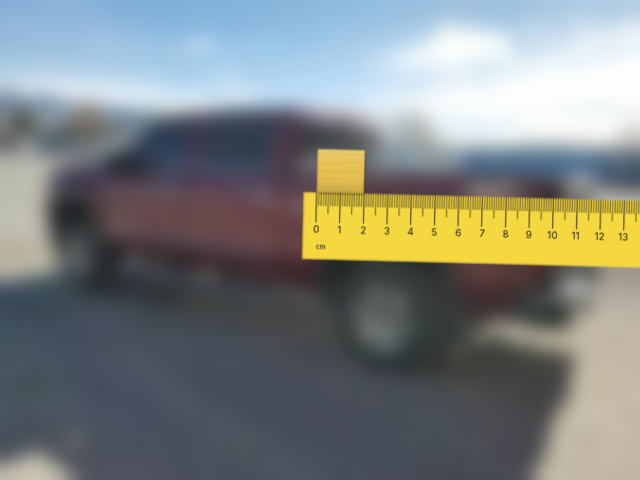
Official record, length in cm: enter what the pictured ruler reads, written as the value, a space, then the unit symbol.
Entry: 2 cm
